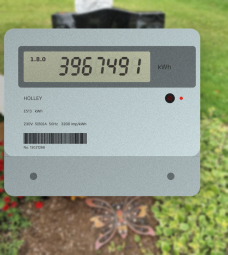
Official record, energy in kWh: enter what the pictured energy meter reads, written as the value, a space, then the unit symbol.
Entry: 3967491 kWh
